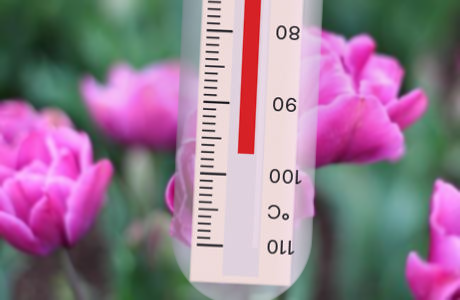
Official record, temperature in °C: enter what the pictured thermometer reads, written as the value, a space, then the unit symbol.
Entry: 97 °C
